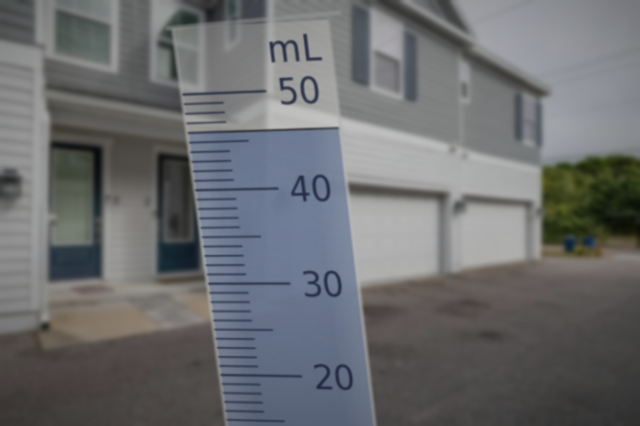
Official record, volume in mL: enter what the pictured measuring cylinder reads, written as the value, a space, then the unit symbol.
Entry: 46 mL
